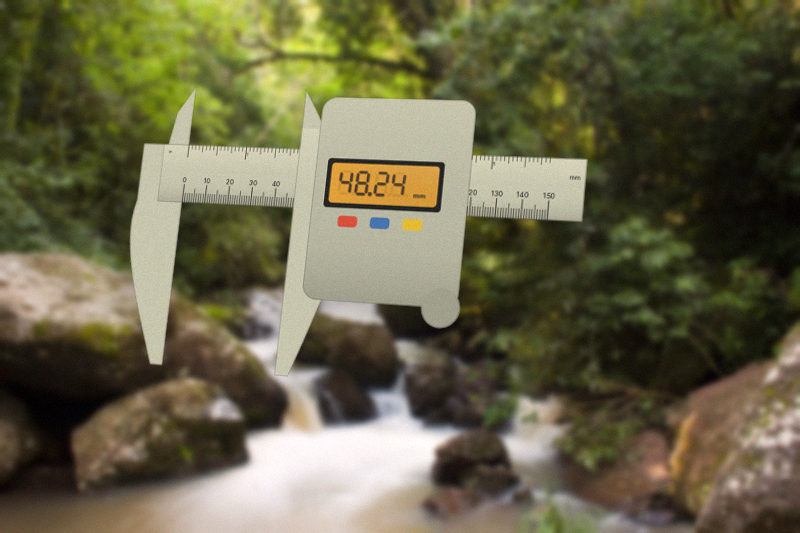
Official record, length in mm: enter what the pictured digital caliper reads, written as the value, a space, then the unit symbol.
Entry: 48.24 mm
